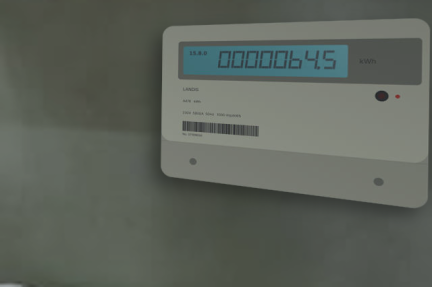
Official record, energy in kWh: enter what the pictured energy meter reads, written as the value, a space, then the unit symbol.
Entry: 64.5 kWh
